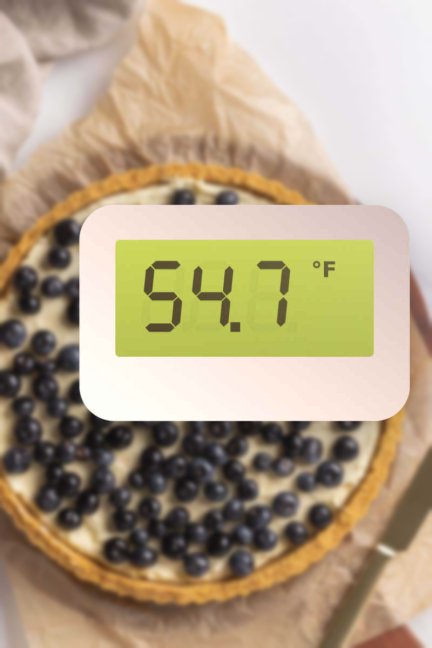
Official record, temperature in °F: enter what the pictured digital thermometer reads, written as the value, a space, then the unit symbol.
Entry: 54.7 °F
